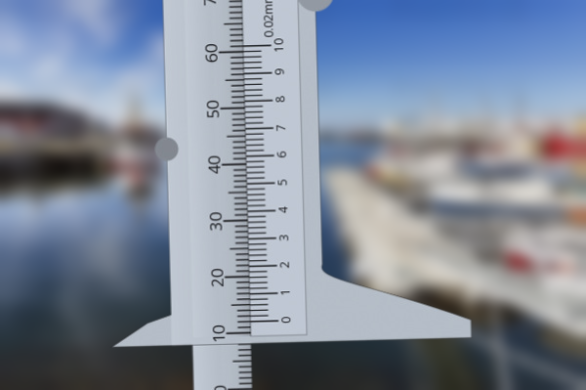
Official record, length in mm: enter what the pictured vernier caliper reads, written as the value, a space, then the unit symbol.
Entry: 12.0 mm
